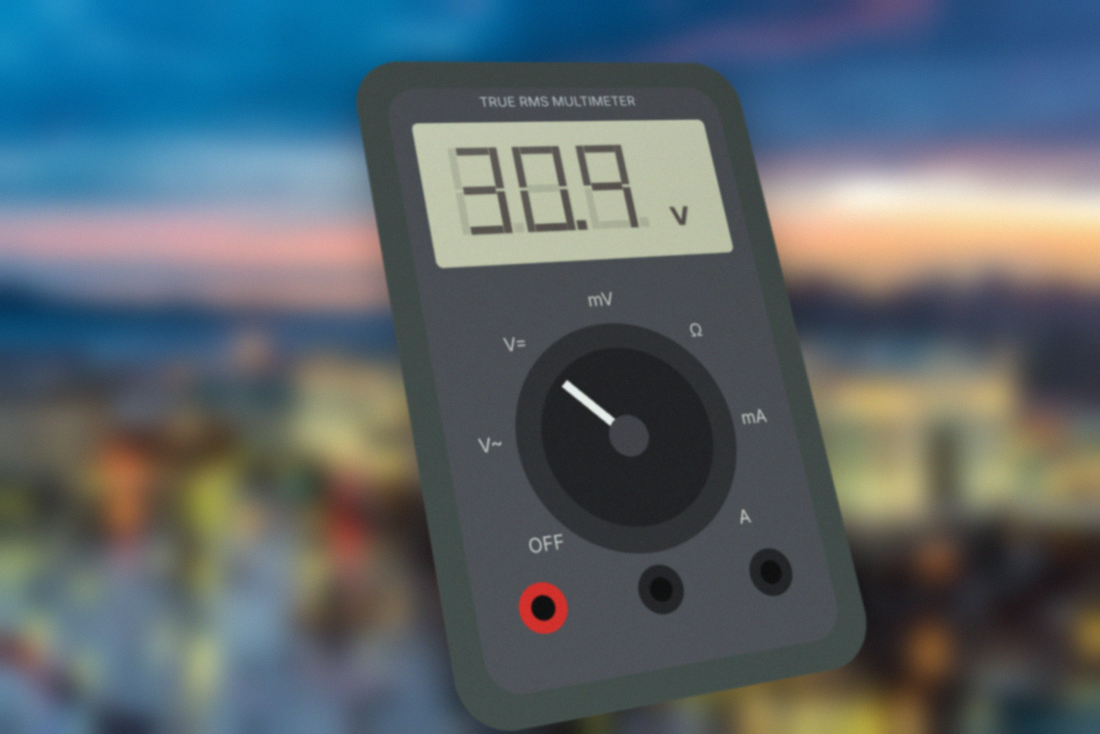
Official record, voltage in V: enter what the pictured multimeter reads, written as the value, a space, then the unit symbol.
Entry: 30.9 V
